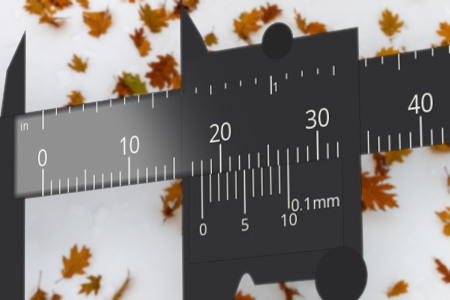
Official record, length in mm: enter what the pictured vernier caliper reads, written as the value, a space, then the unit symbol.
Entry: 18.0 mm
